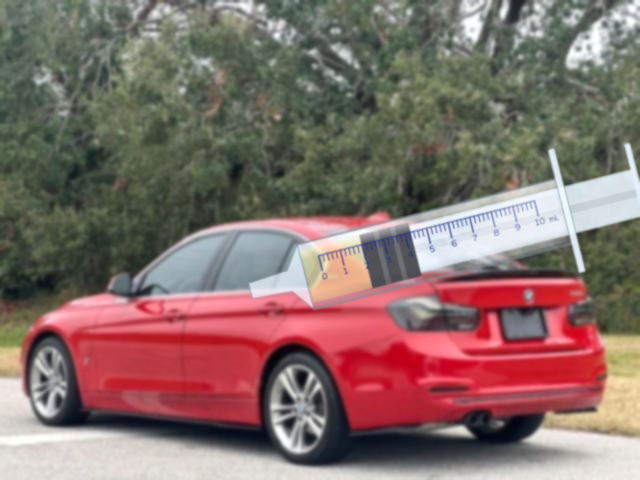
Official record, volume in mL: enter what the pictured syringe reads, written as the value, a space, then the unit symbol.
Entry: 2 mL
